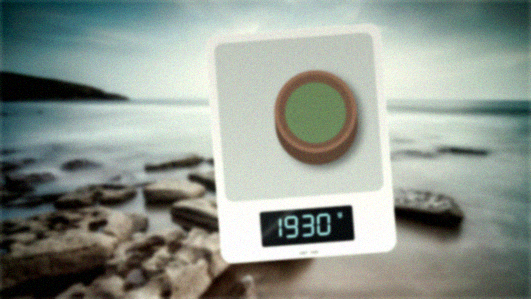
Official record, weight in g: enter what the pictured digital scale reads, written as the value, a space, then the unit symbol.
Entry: 1930 g
